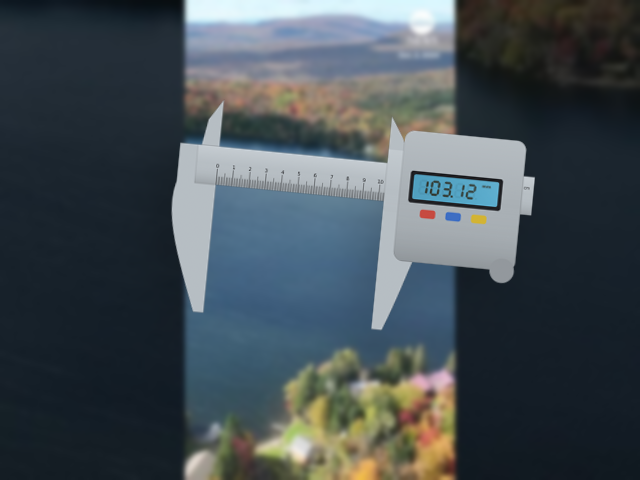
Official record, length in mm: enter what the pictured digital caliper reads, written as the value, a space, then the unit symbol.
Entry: 103.12 mm
